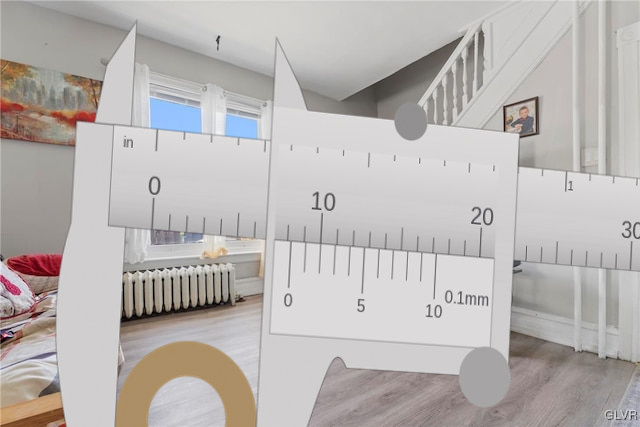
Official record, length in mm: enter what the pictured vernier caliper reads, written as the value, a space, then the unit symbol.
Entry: 8.2 mm
